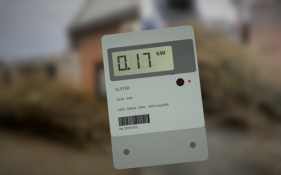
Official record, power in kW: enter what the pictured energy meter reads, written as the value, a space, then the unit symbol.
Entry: 0.17 kW
